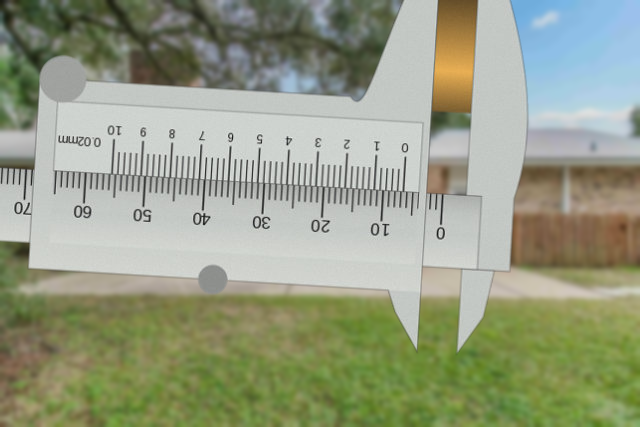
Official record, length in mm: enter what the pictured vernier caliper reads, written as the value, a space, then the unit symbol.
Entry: 6.6 mm
